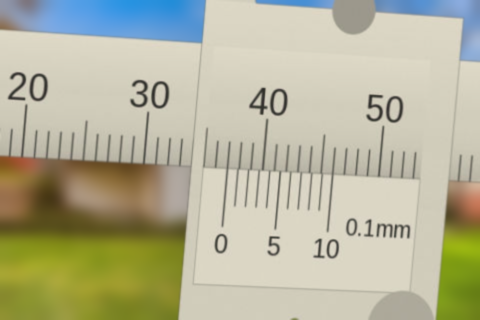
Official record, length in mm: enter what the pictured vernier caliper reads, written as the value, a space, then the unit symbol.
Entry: 37.0 mm
